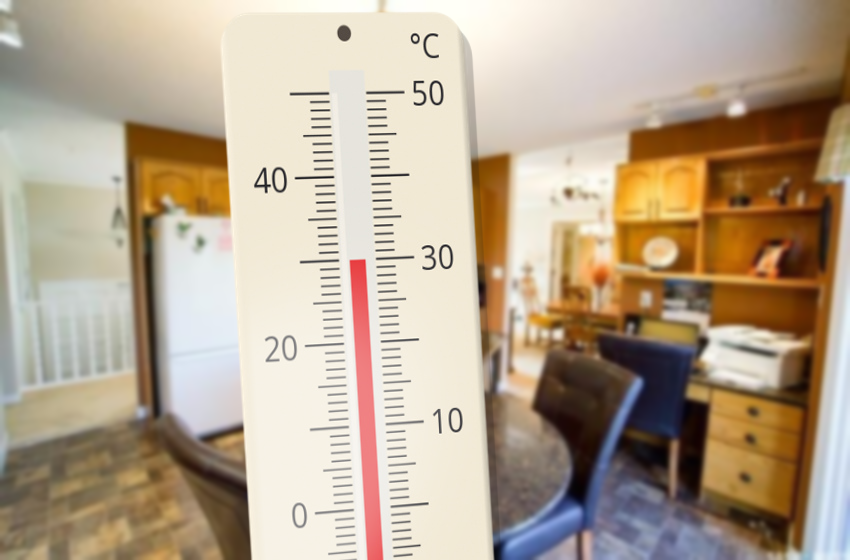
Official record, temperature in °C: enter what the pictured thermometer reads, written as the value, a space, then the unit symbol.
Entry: 30 °C
